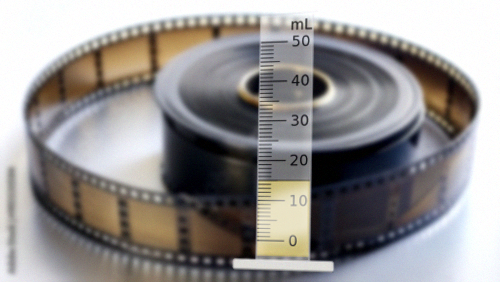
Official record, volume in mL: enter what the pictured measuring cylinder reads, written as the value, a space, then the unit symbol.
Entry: 15 mL
